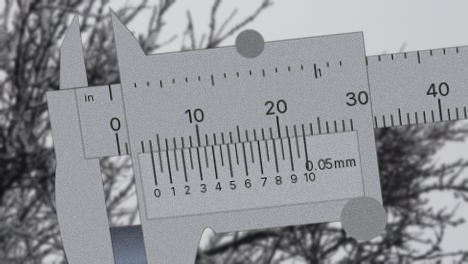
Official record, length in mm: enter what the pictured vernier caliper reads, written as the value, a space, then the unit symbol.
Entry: 4.0 mm
